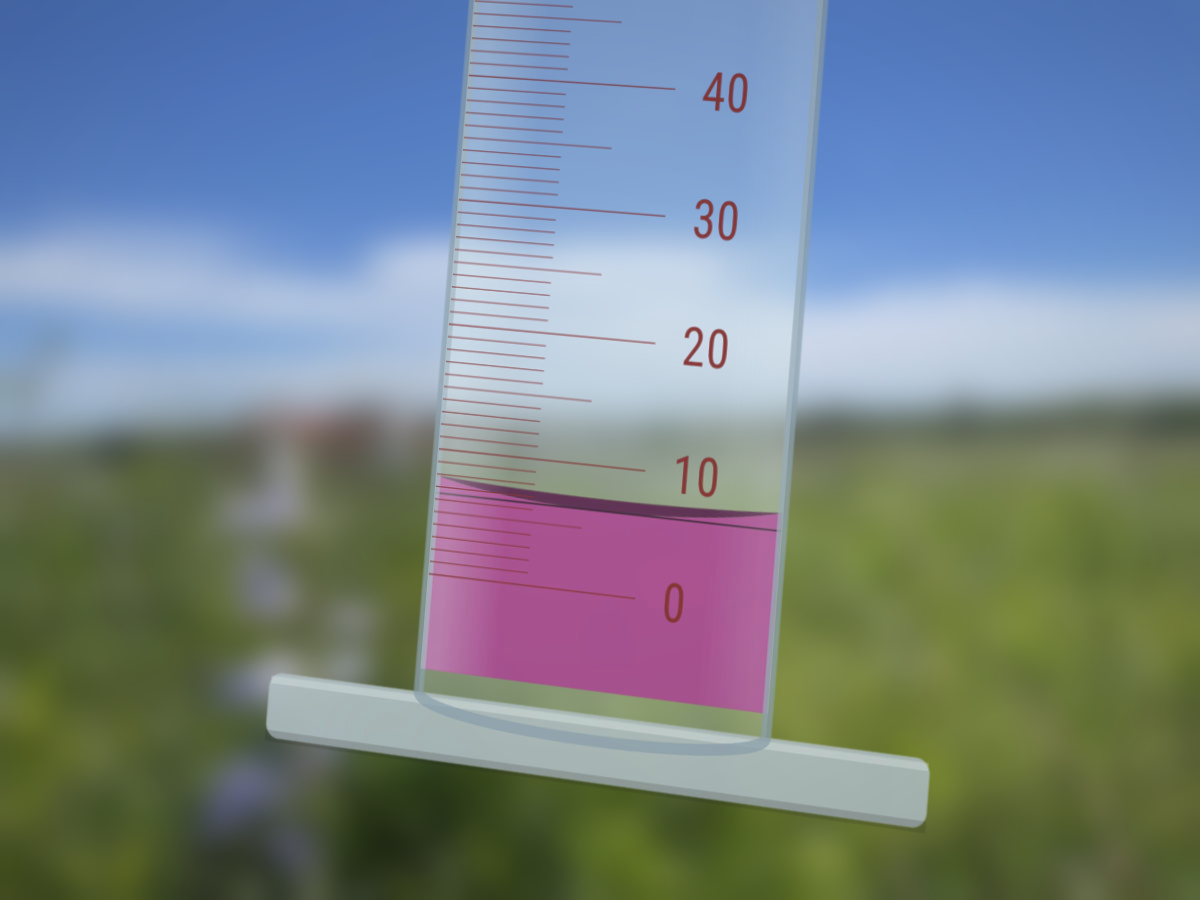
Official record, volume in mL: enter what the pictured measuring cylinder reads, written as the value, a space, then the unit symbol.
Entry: 6.5 mL
